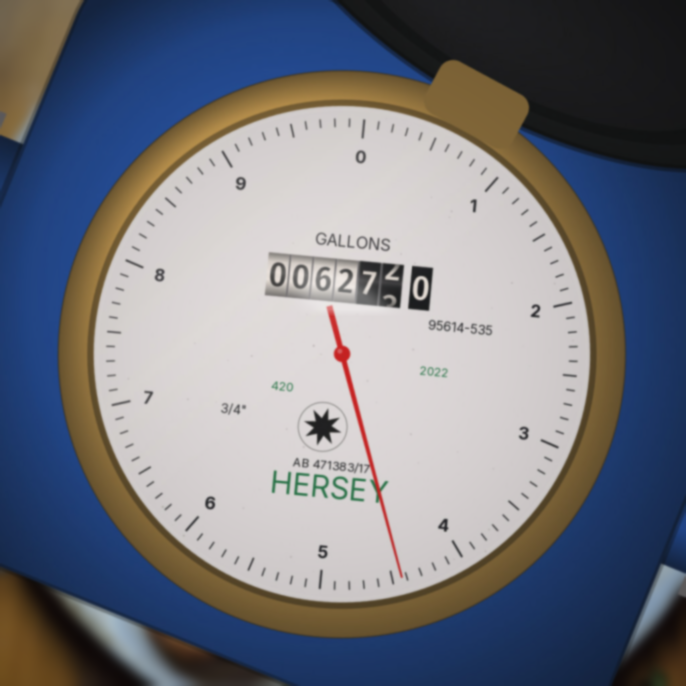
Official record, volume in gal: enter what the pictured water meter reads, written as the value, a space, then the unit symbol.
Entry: 62724.4 gal
